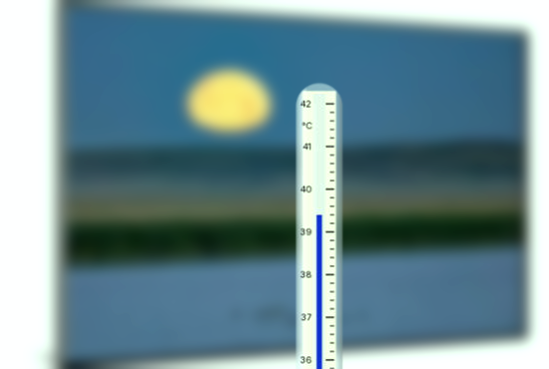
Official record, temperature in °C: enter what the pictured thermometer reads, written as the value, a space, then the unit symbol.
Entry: 39.4 °C
